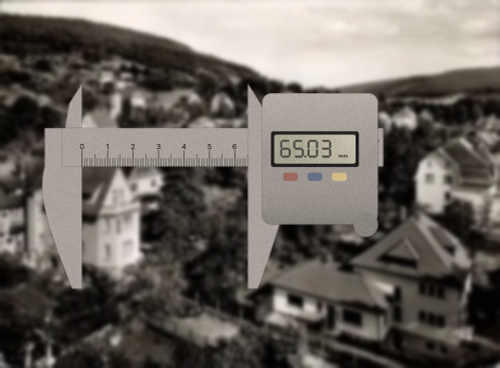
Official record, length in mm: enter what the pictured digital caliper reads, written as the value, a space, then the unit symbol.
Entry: 65.03 mm
